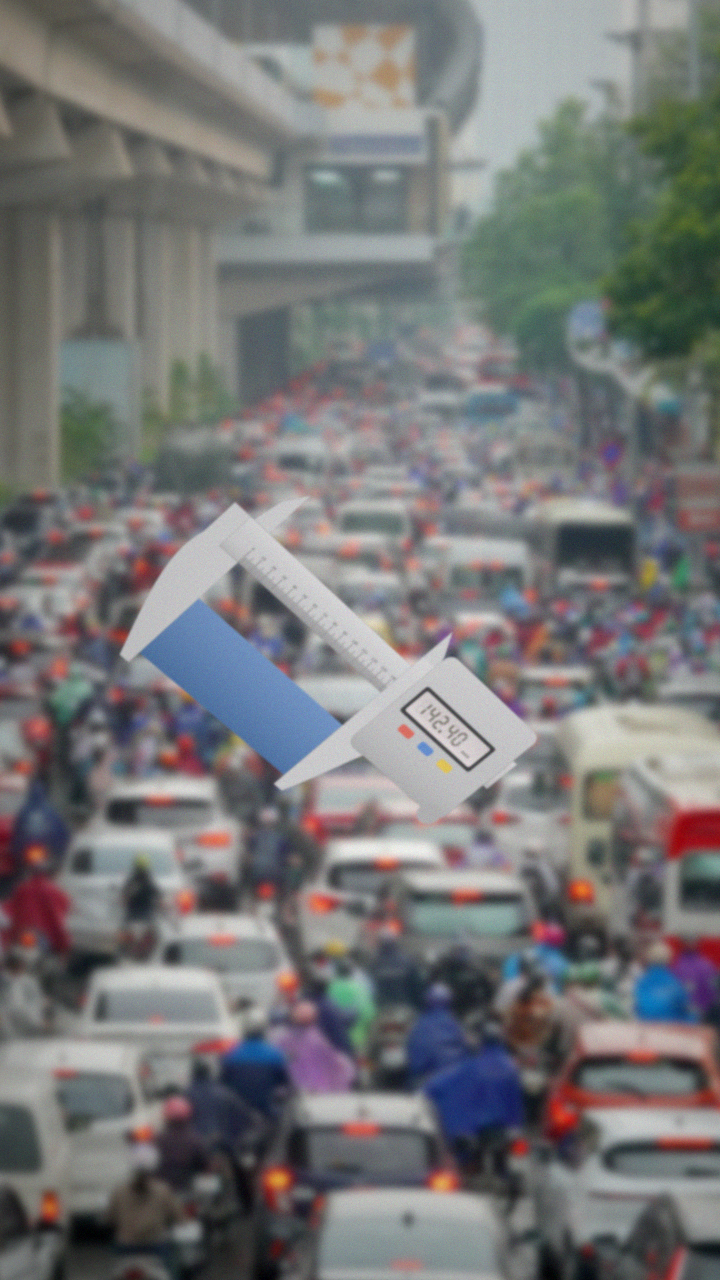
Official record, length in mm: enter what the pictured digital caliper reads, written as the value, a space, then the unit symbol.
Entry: 142.40 mm
